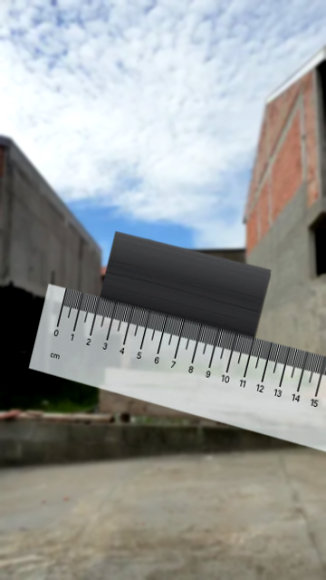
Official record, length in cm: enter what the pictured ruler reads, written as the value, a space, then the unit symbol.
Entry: 9 cm
